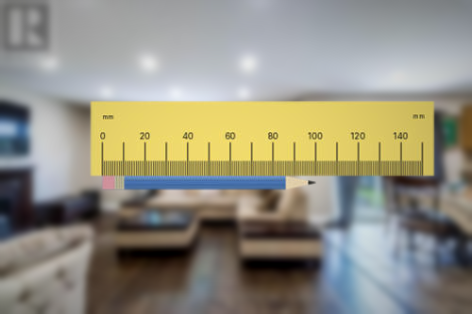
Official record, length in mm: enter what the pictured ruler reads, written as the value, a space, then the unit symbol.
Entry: 100 mm
